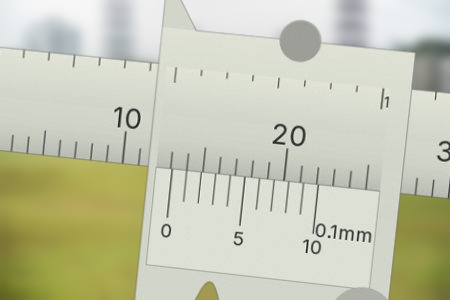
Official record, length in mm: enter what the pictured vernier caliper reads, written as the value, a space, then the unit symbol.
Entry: 13.1 mm
